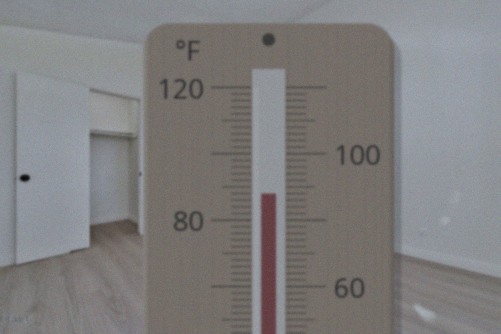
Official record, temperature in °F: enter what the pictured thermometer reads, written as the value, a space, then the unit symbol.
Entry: 88 °F
